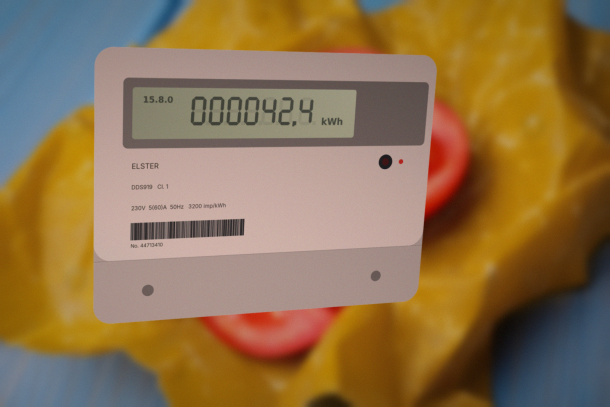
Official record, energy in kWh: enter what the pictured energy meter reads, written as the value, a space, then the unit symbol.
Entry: 42.4 kWh
